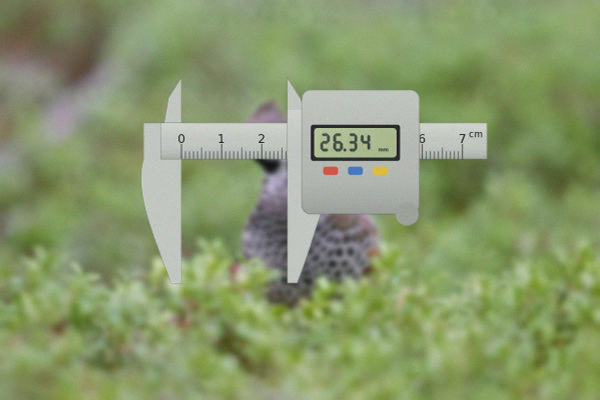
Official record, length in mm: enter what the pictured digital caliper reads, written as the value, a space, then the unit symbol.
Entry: 26.34 mm
